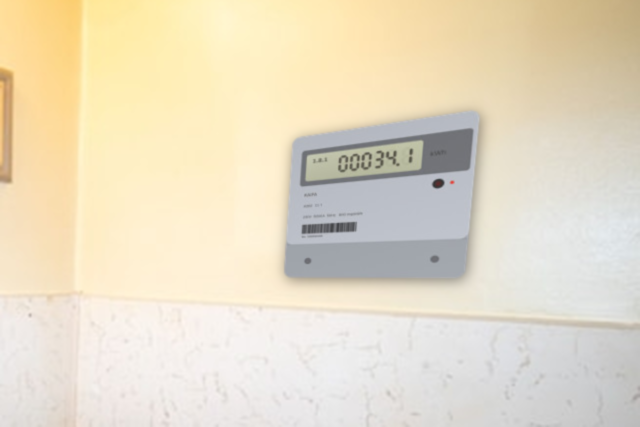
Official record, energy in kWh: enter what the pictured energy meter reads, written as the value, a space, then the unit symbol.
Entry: 34.1 kWh
